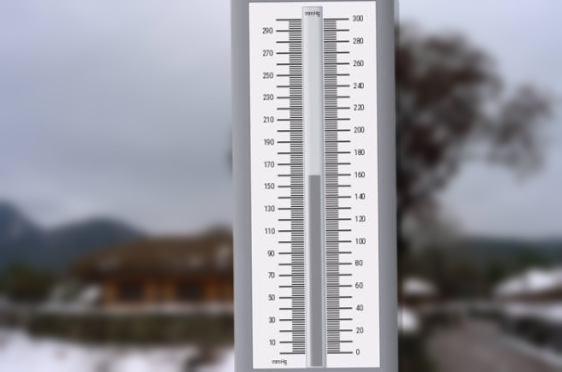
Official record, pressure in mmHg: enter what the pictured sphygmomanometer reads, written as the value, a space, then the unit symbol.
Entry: 160 mmHg
